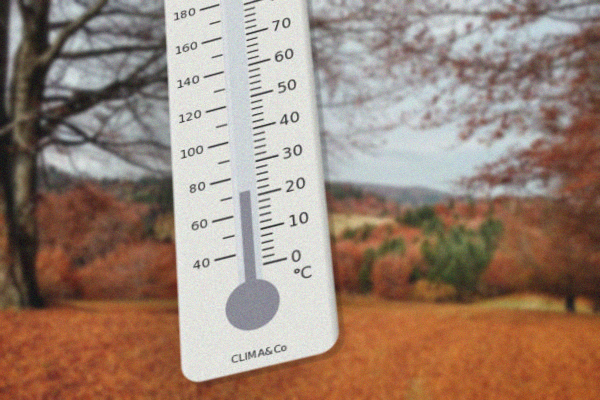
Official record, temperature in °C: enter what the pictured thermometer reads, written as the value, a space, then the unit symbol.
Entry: 22 °C
